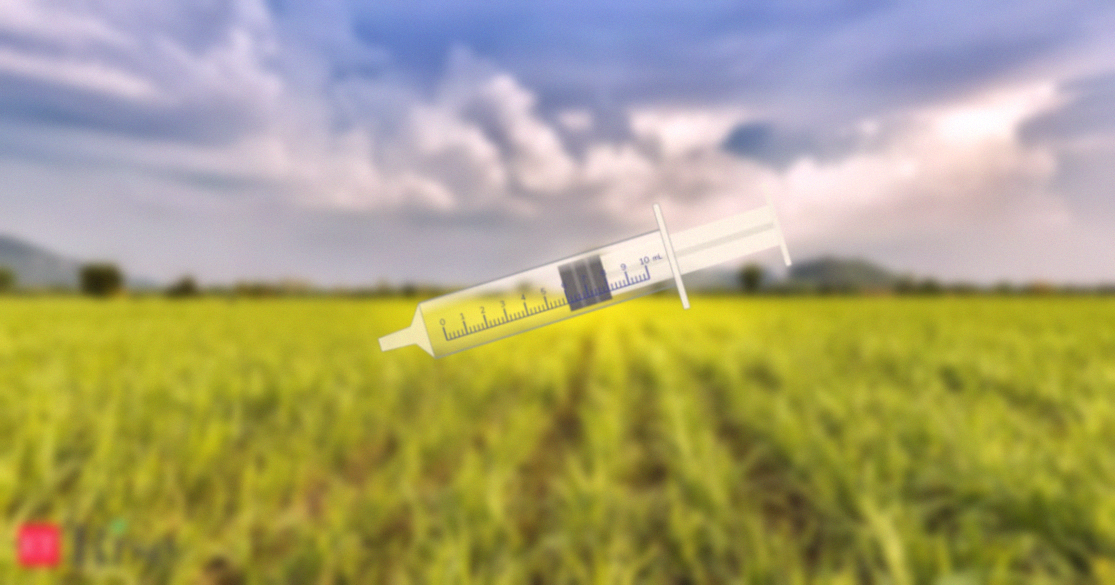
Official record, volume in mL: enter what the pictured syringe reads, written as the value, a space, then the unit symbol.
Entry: 6 mL
